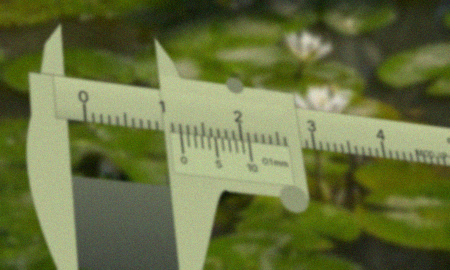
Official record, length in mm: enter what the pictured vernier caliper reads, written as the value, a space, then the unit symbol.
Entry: 12.0 mm
